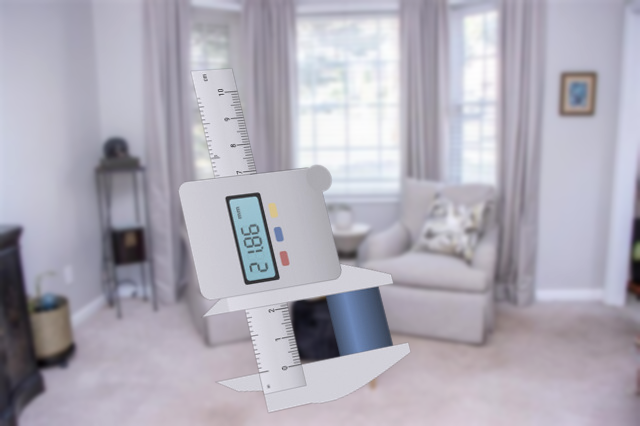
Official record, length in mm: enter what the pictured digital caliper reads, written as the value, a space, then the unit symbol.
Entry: 21.86 mm
